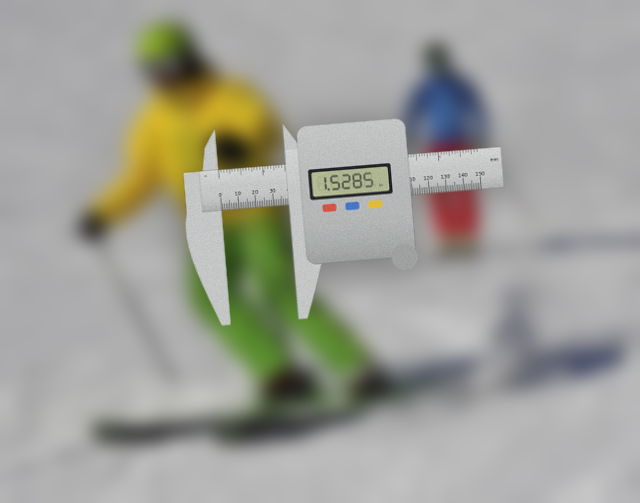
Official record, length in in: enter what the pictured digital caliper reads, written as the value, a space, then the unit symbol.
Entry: 1.5285 in
